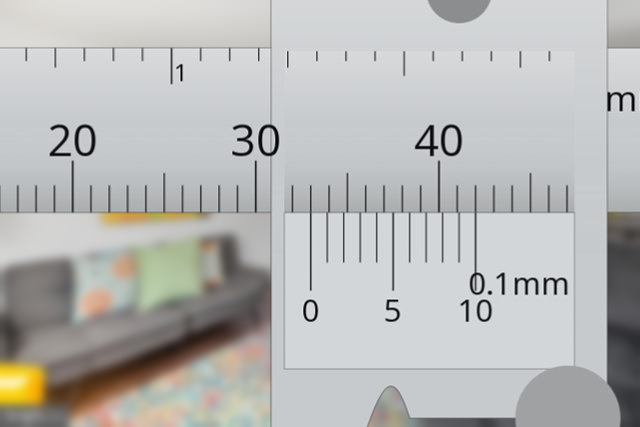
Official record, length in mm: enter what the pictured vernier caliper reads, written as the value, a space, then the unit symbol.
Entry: 33.0 mm
